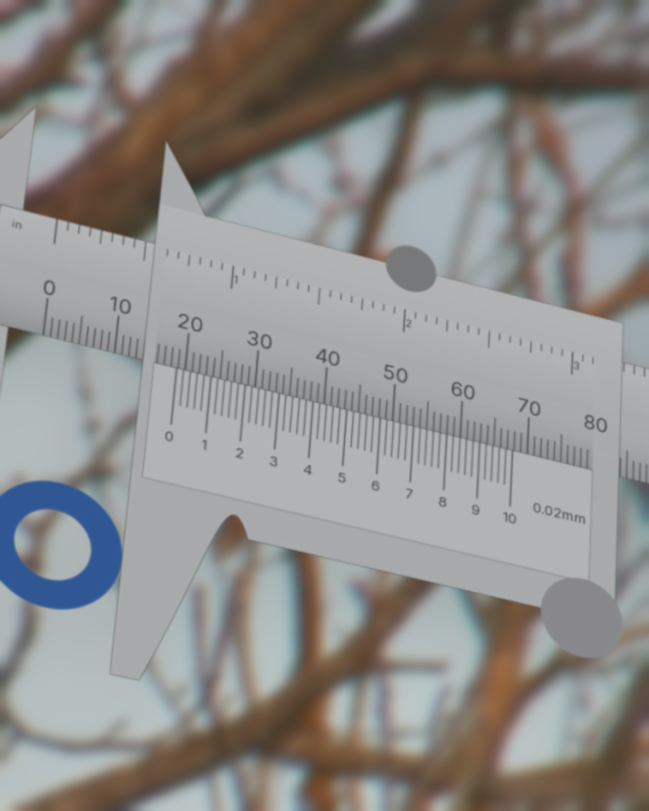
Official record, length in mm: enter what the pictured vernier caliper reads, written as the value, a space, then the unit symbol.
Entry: 18.8 mm
